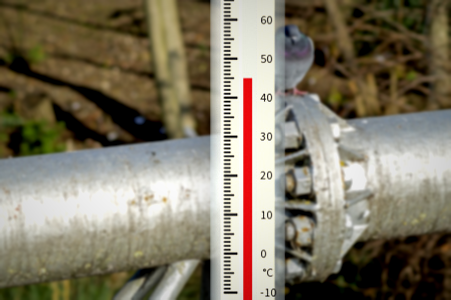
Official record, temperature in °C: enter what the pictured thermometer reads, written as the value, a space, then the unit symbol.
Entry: 45 °C
